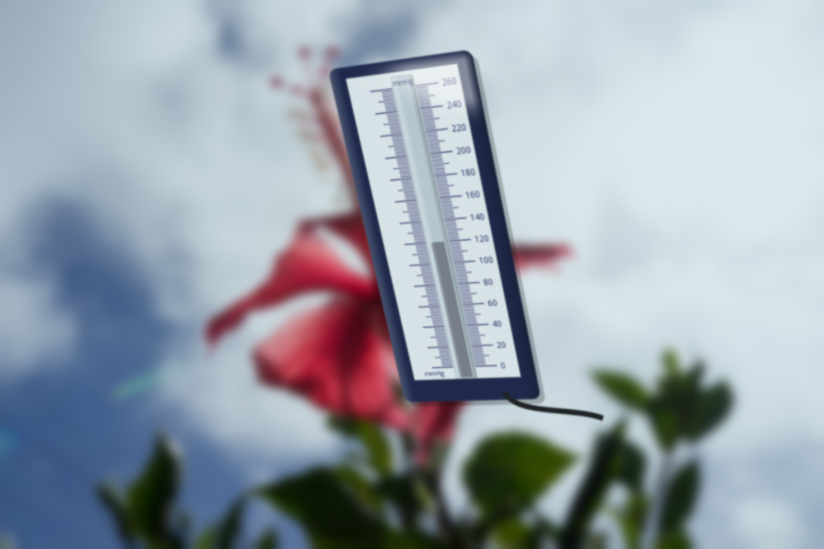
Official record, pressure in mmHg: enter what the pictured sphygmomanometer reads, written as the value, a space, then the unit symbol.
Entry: 120 mmHg
